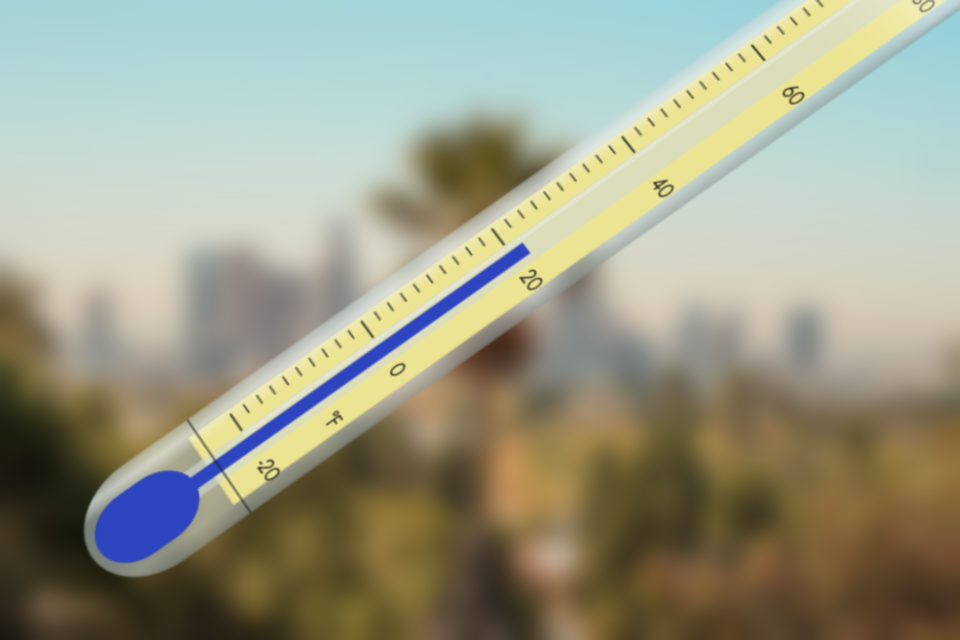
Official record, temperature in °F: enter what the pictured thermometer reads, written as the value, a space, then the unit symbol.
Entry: 22 °F
